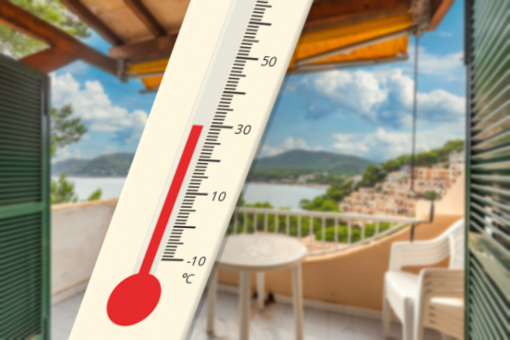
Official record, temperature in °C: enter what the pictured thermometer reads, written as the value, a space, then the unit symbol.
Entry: 30 °C
